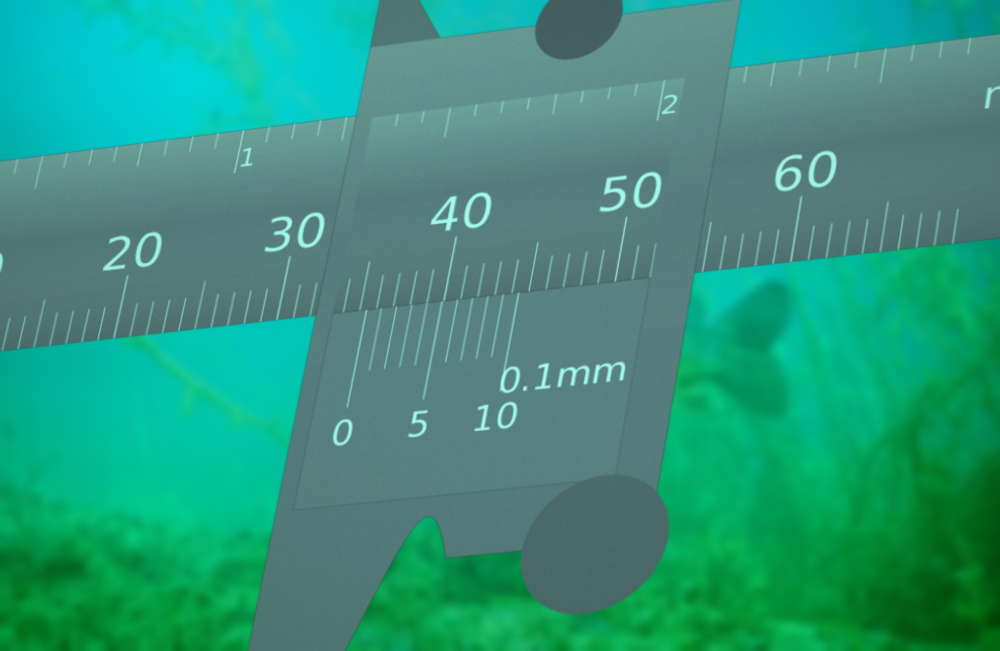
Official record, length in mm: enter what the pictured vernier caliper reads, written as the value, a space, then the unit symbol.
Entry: 35.4 mm
